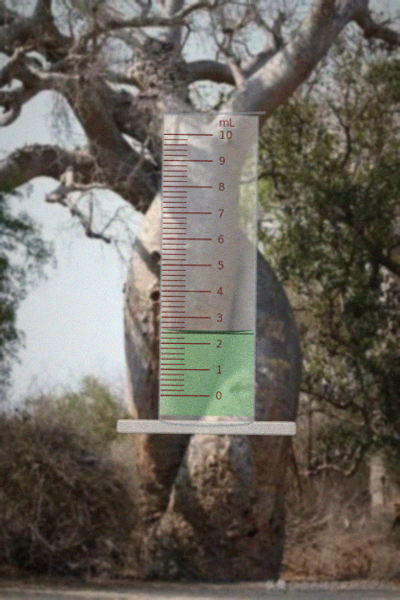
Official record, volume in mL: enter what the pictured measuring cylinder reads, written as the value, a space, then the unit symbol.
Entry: 2.4 mL
